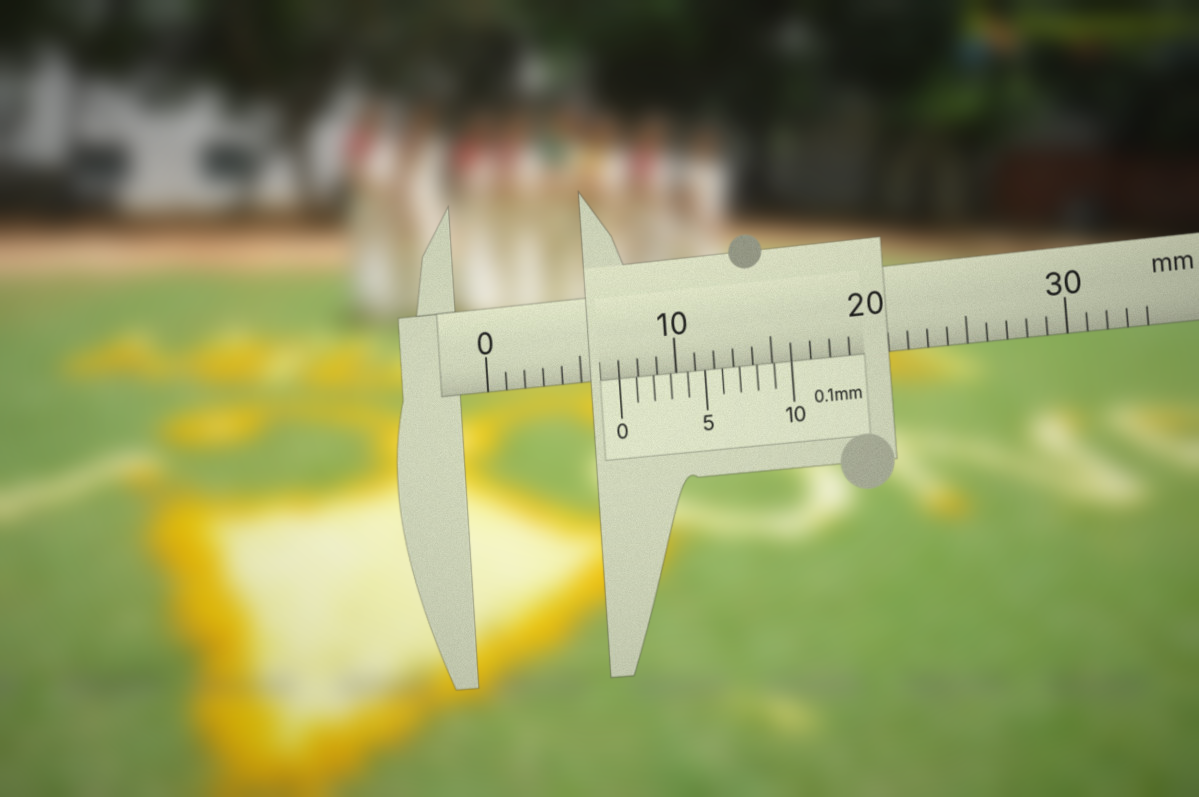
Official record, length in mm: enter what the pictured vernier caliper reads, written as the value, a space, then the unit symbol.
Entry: 7.0 mm
